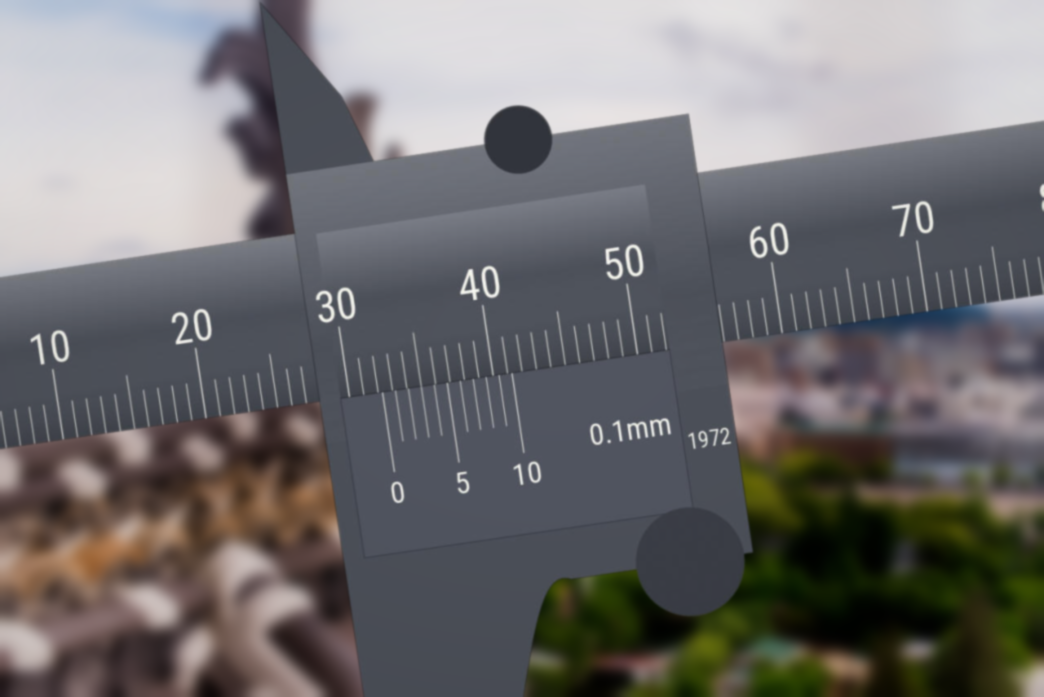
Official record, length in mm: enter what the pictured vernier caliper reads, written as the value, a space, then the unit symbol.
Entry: 32.3 mm
